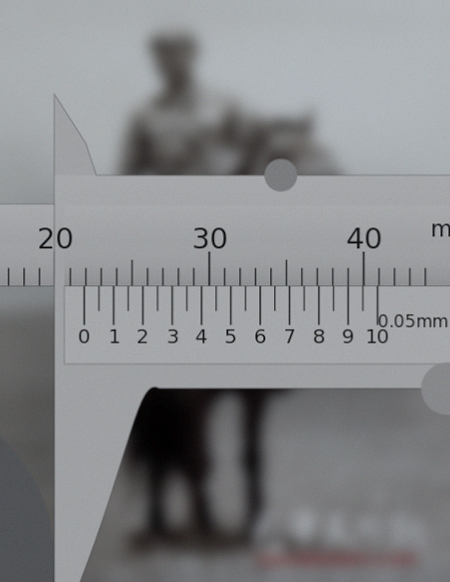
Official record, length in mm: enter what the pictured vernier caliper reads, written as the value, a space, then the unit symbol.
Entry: 21.9 mm
